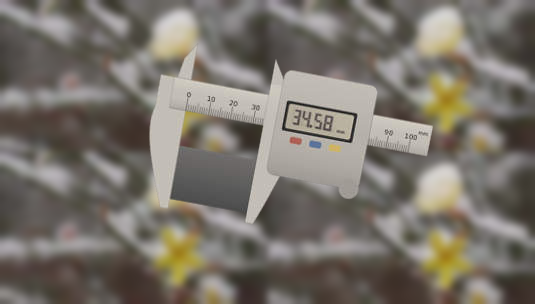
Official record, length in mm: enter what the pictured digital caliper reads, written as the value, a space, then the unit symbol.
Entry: 34.58 mm
